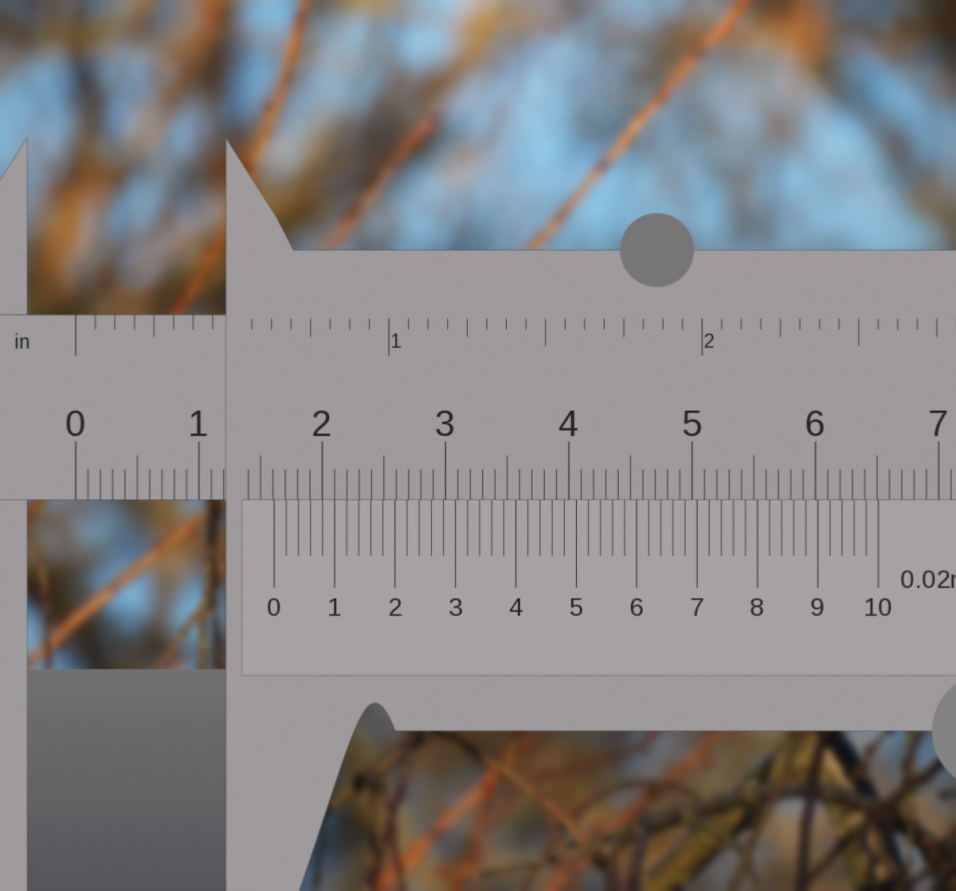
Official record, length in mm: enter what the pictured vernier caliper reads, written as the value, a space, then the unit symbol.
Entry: 16.1 mm
